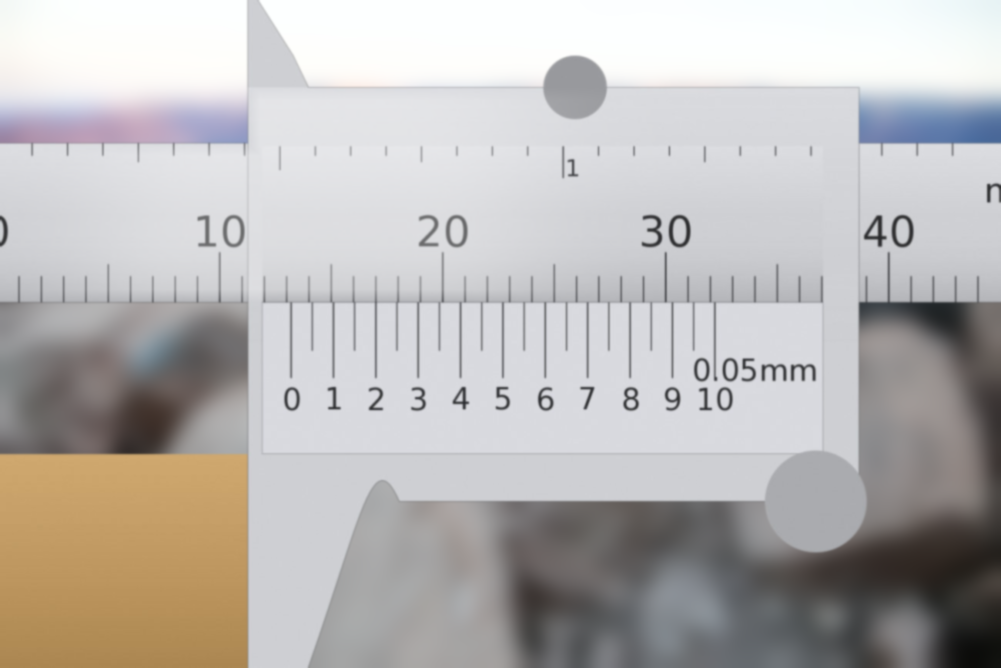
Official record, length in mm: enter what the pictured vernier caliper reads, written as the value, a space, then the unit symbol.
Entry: 13.2 mm
